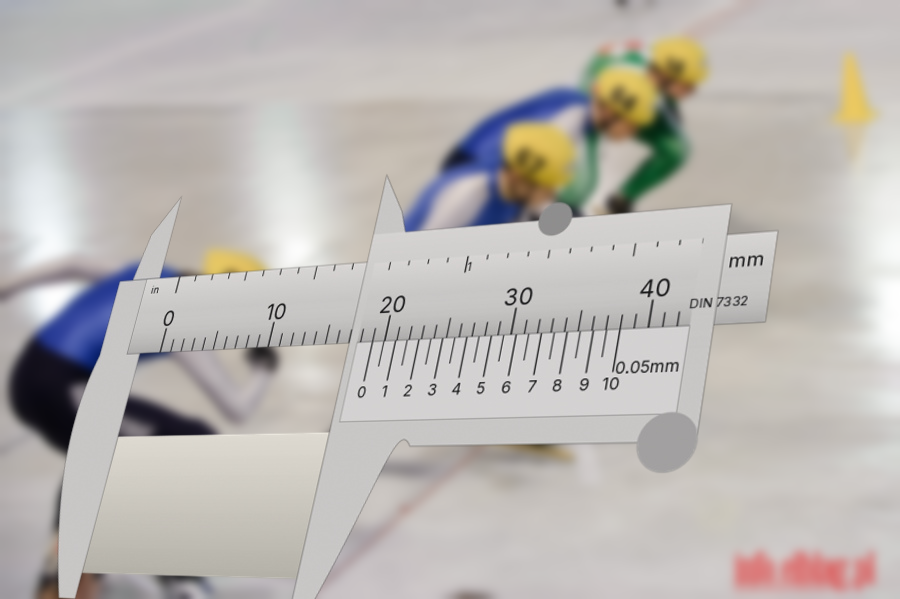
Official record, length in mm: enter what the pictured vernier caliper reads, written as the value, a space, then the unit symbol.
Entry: 19.0 mm
